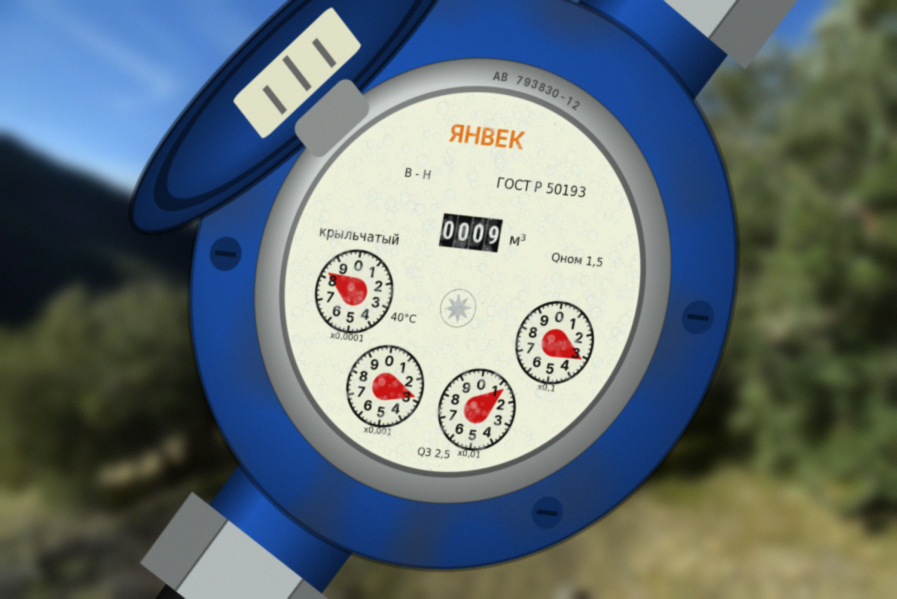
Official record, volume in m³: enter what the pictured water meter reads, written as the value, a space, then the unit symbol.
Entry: 9.3128 m³
